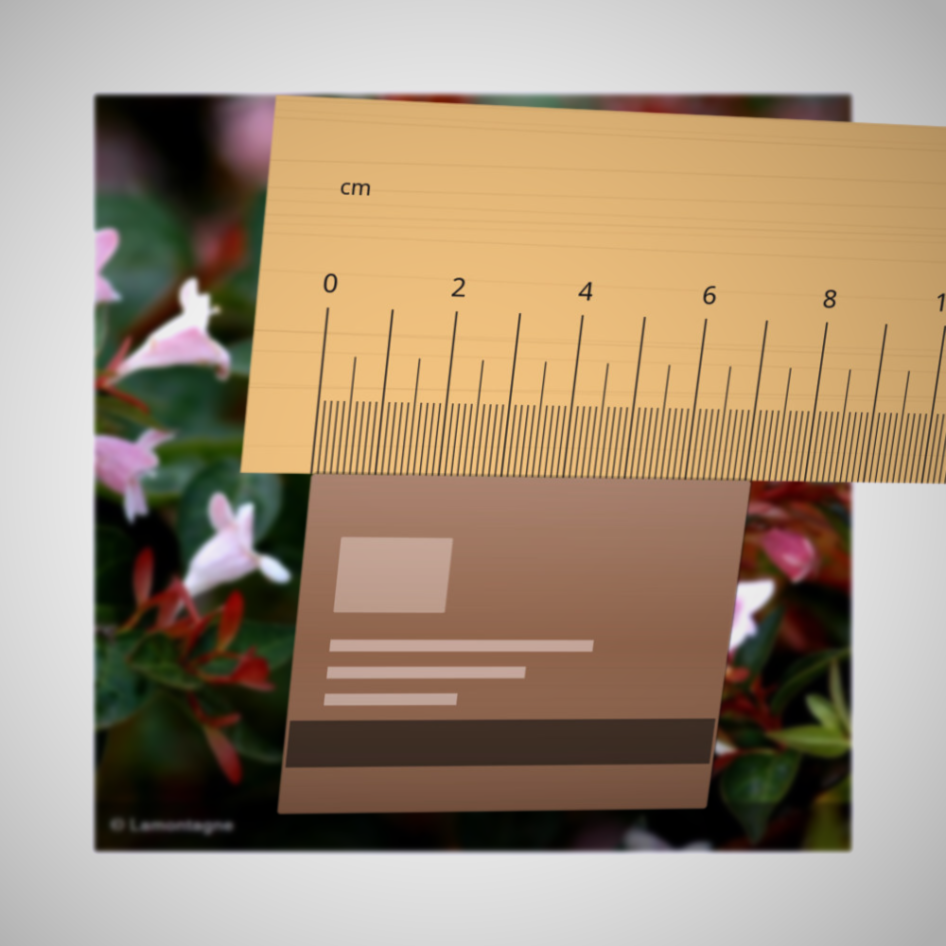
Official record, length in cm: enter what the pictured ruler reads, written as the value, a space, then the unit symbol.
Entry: 7.1 cm
